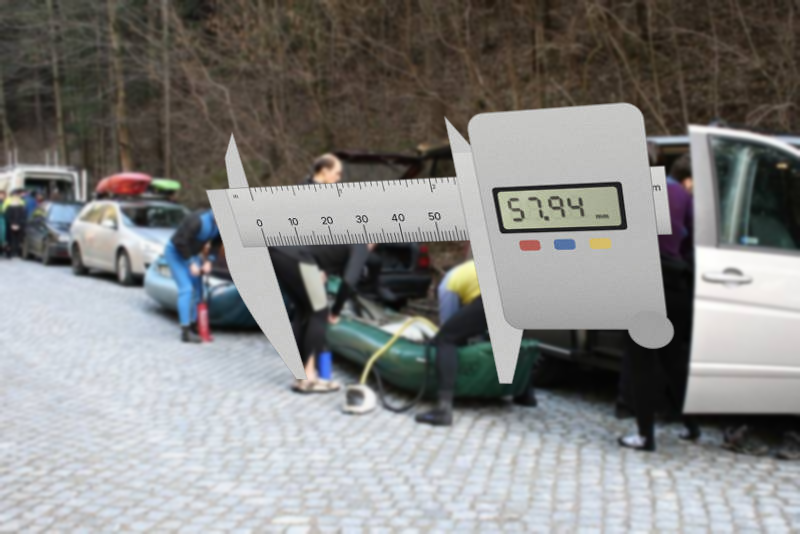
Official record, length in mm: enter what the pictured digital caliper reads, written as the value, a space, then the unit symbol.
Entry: 57.94 mm
